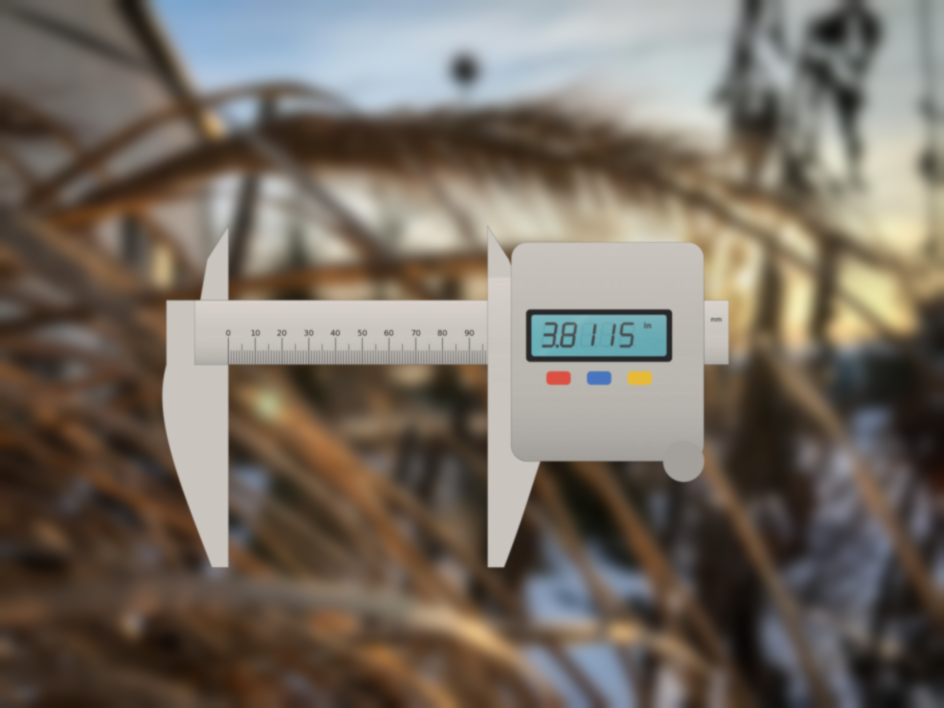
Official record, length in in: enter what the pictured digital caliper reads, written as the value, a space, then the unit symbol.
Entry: 3.8115 in
